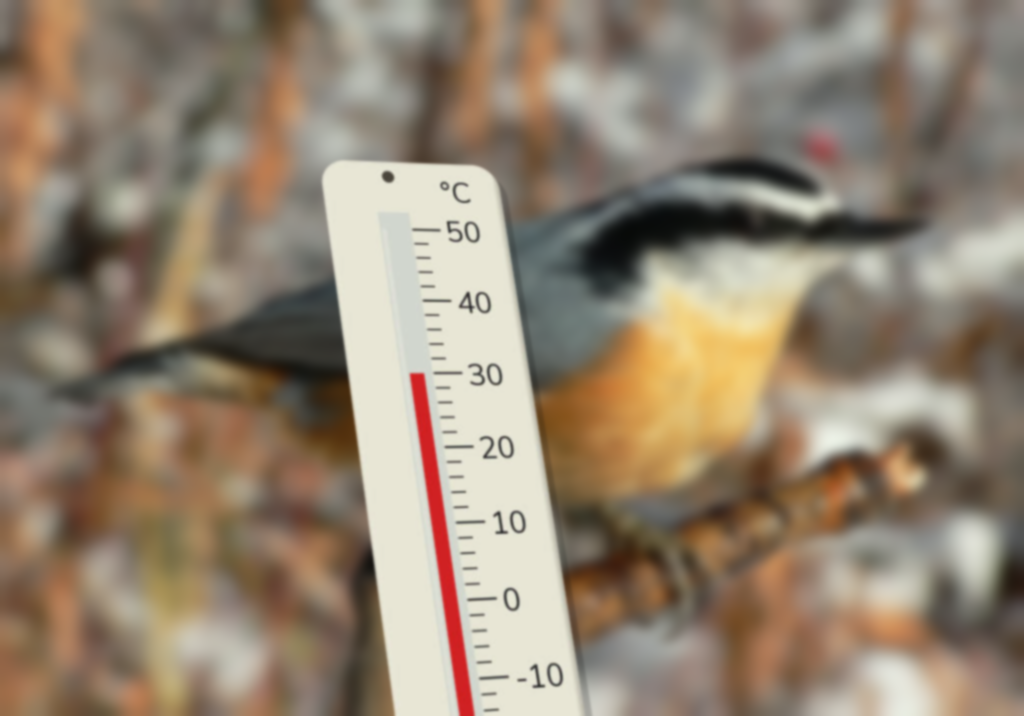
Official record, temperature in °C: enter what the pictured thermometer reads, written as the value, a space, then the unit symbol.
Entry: 30 °C
